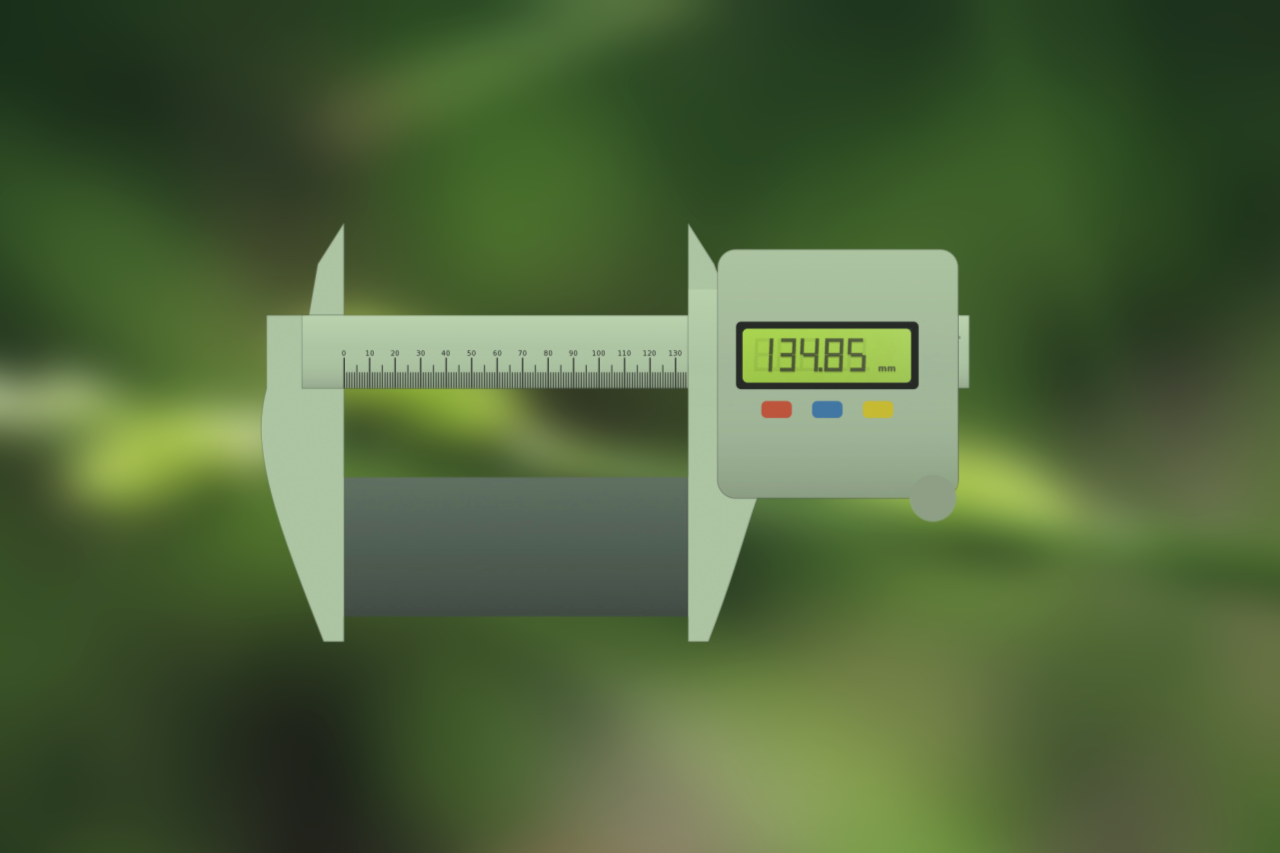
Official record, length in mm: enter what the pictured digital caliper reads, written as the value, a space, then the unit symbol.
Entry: 134.85 mm
